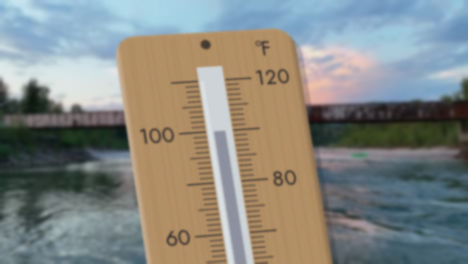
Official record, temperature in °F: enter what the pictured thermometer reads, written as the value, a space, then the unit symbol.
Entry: 100 °F
